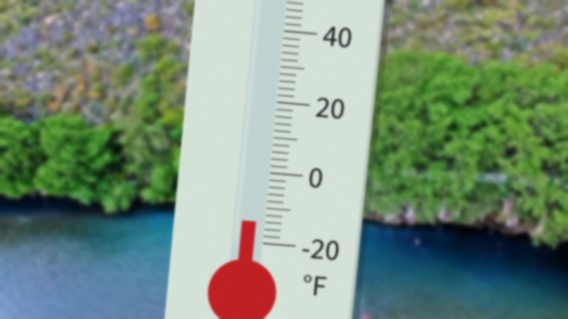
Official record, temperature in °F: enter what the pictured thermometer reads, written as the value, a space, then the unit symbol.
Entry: -14 °F
